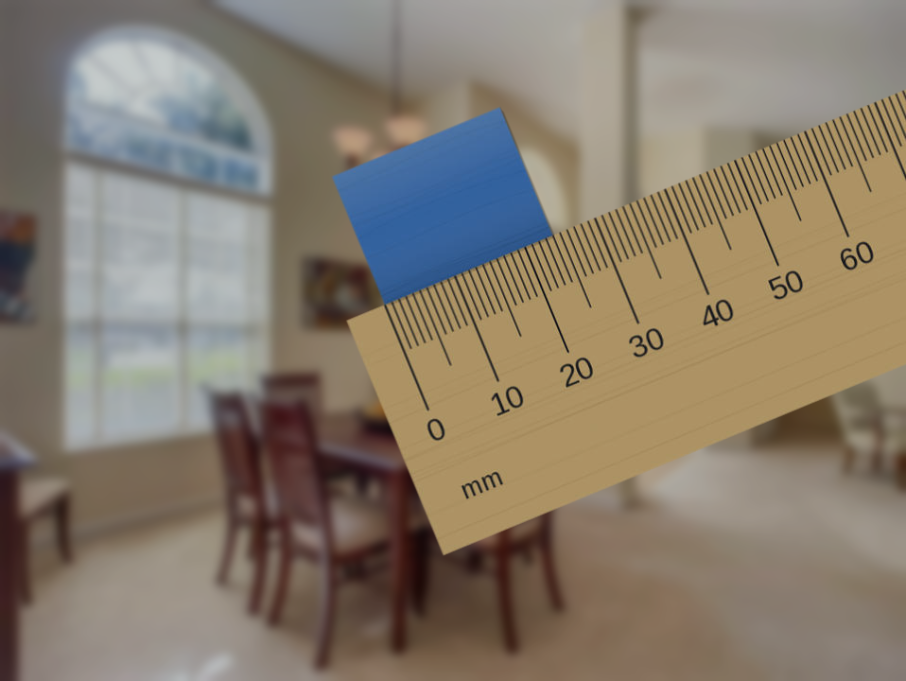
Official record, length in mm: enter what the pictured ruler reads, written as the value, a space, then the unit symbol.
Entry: 24 mm
